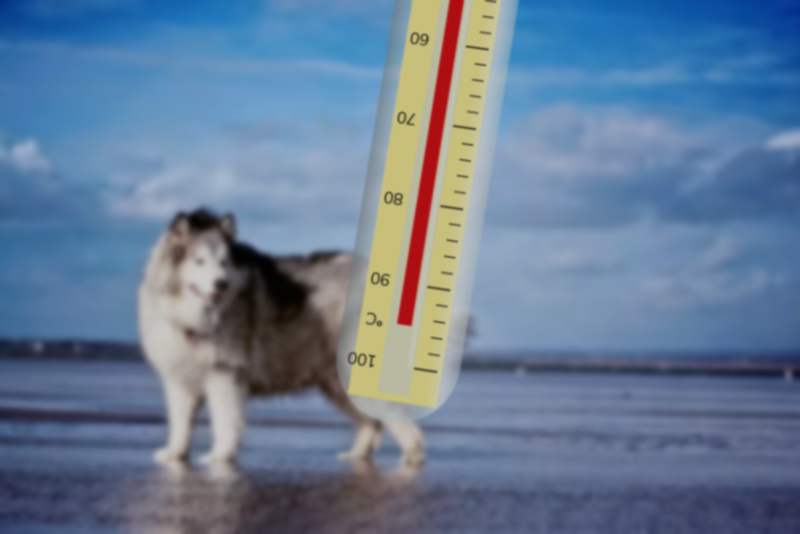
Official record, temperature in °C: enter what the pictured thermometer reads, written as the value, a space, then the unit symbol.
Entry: 95 °C
